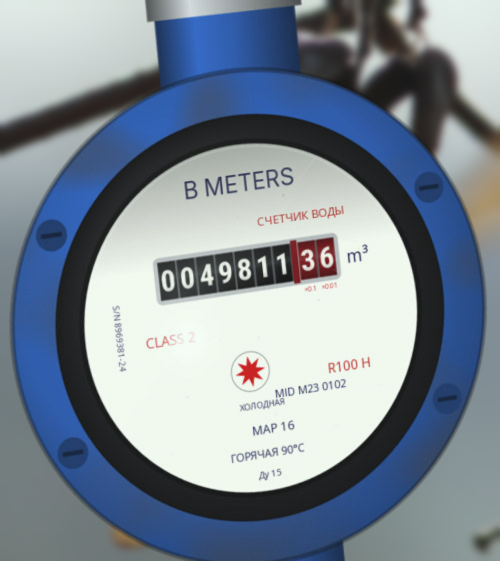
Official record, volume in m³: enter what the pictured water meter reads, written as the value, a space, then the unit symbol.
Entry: 49811.36 m³
